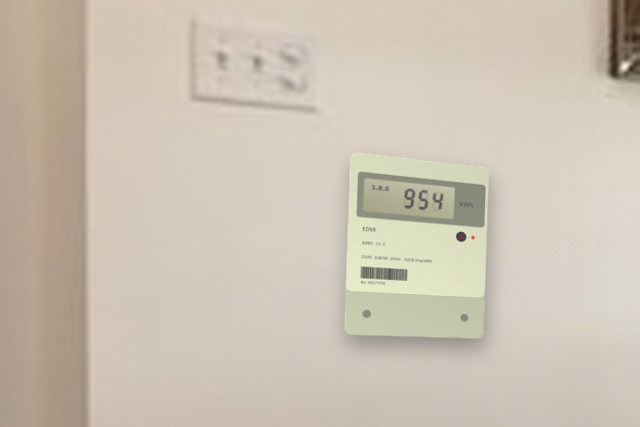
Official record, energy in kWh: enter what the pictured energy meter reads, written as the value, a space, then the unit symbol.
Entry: 954 kWh
